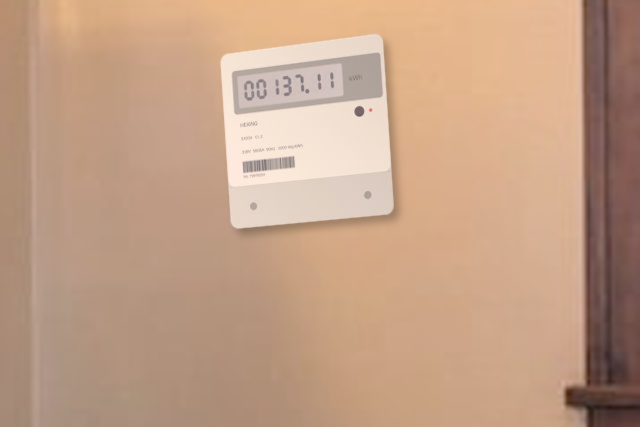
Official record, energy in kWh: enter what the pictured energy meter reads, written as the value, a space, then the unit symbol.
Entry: 137.11 kWh
